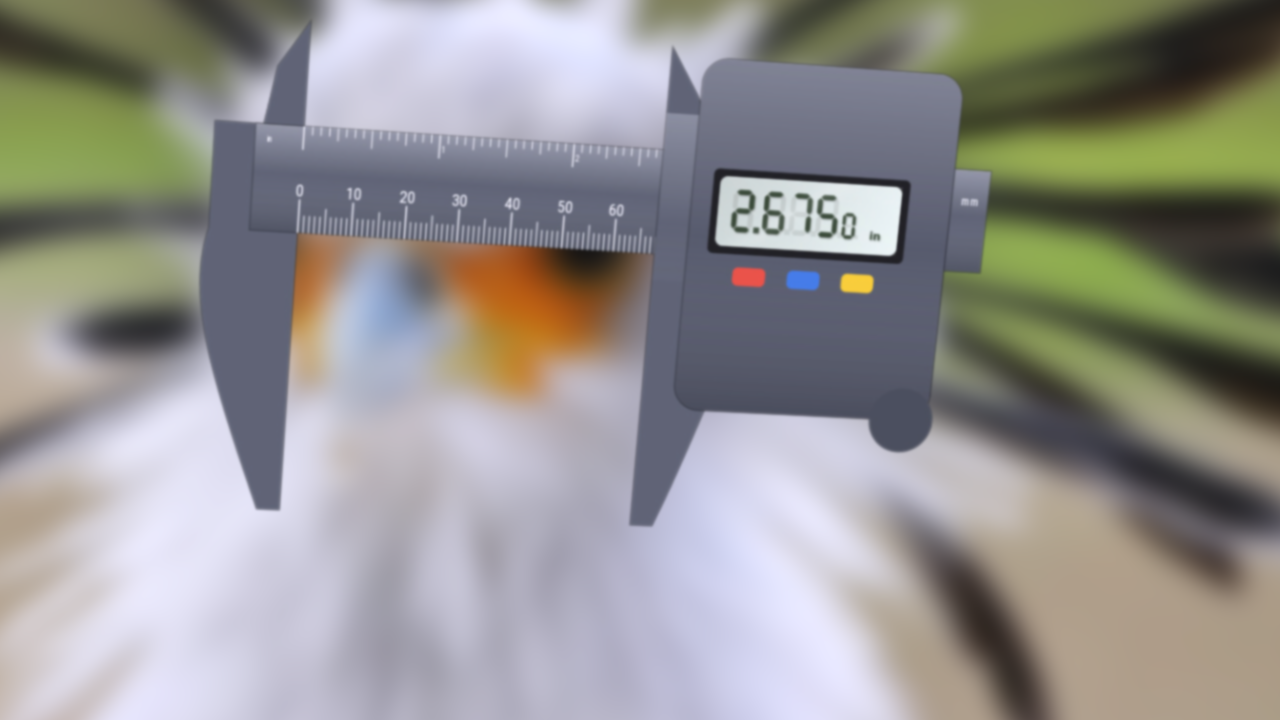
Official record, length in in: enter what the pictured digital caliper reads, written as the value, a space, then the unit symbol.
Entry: 2.6750 in
